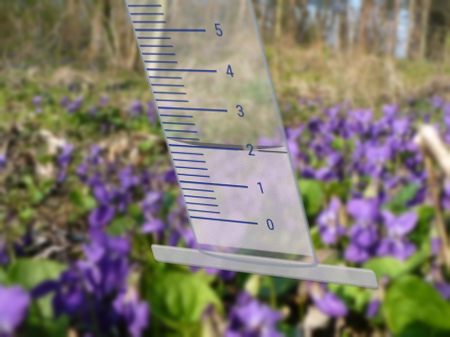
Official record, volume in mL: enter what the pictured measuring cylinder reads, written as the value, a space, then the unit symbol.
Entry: 2 mL
